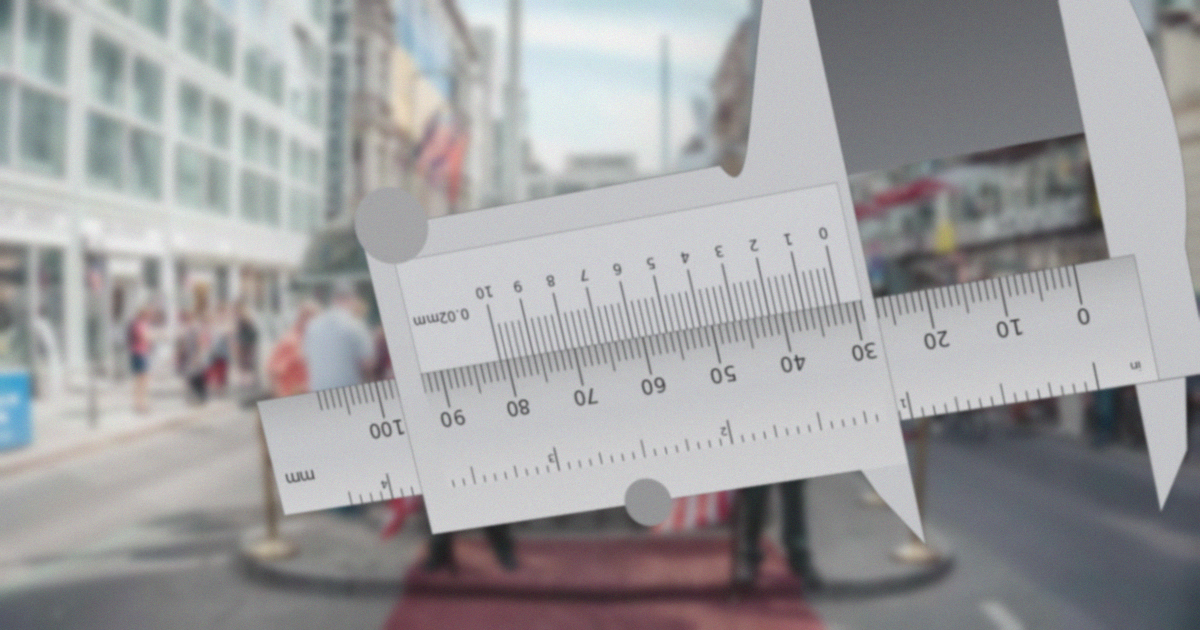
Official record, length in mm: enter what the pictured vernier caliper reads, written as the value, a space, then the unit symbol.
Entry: 32.0 mm
